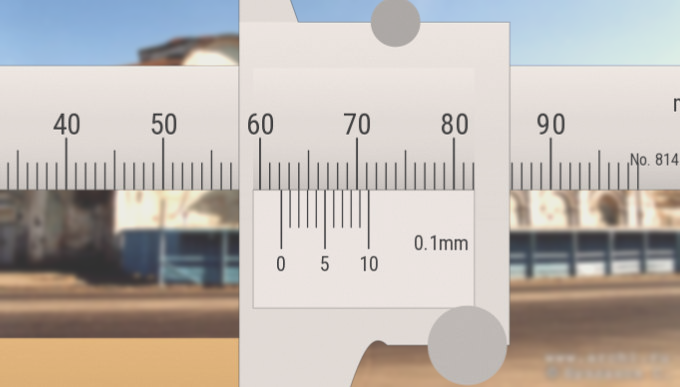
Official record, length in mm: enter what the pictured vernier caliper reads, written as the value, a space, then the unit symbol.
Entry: 62.2 mm
